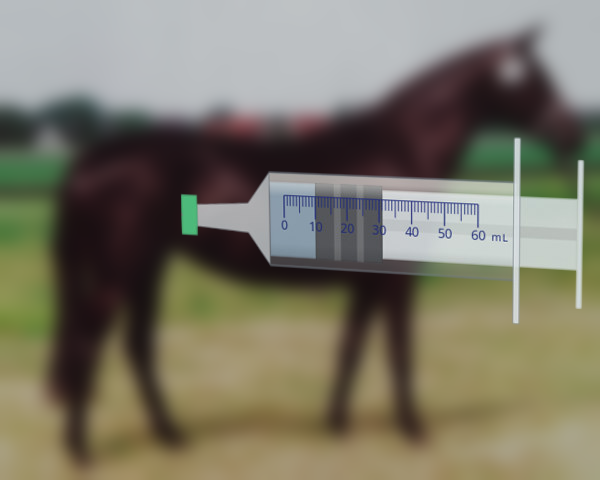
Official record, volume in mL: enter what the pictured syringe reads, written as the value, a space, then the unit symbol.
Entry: 10 mL
